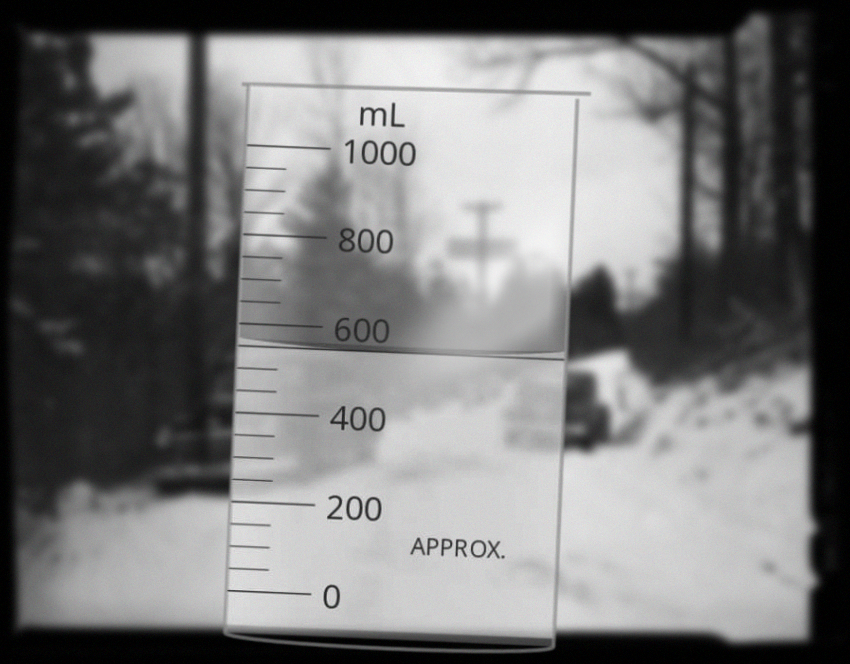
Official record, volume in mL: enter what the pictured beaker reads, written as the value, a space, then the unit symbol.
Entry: 550 mL
